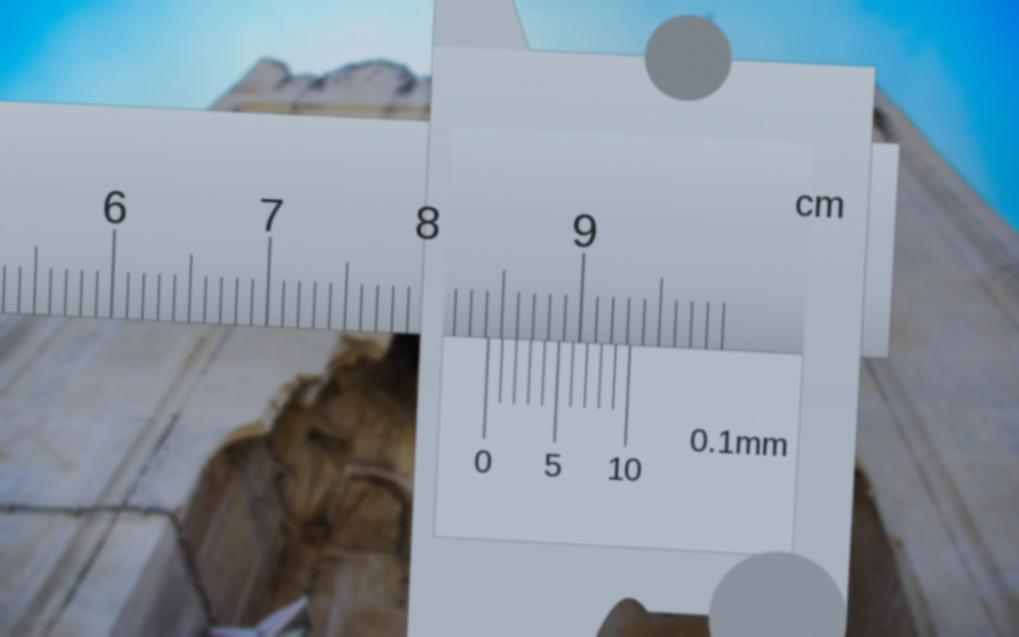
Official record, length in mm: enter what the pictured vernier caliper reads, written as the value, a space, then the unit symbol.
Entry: 84.2 mm
